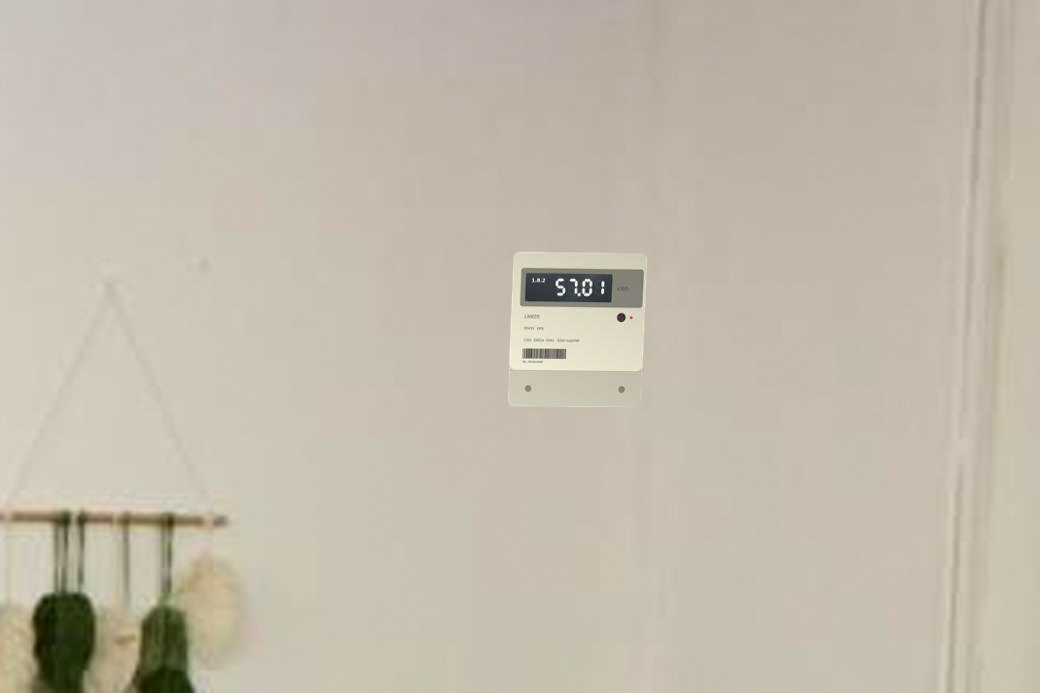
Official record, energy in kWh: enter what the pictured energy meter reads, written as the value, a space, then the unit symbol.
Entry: 57.01 kWh
